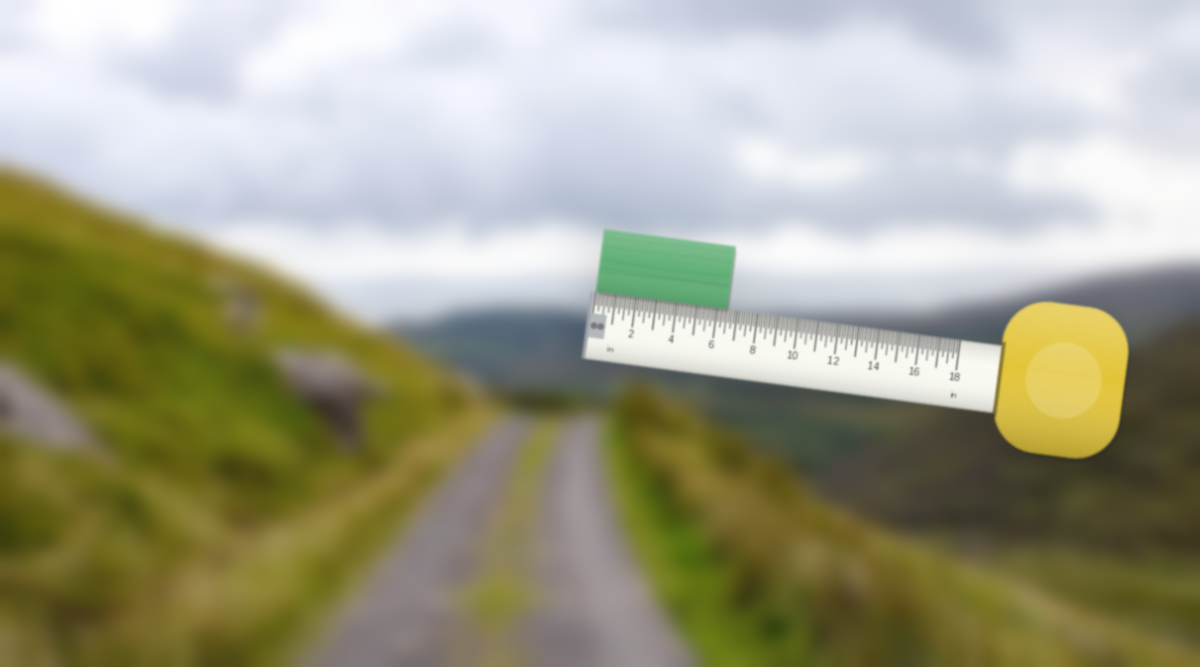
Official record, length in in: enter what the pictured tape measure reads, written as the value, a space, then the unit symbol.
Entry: 6.5 in
